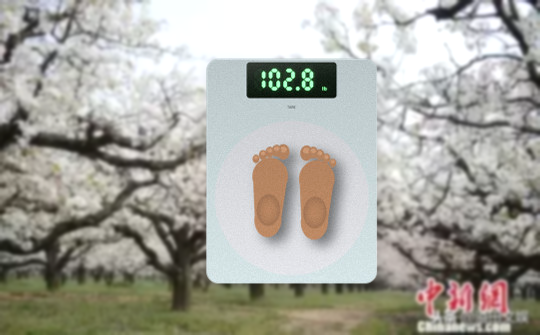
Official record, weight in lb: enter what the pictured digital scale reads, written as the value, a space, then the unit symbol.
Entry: 102.8 lb
